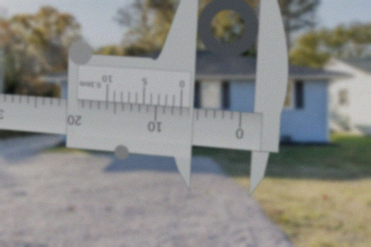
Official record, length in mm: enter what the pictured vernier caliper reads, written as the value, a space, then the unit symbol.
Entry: 7.0 mm
